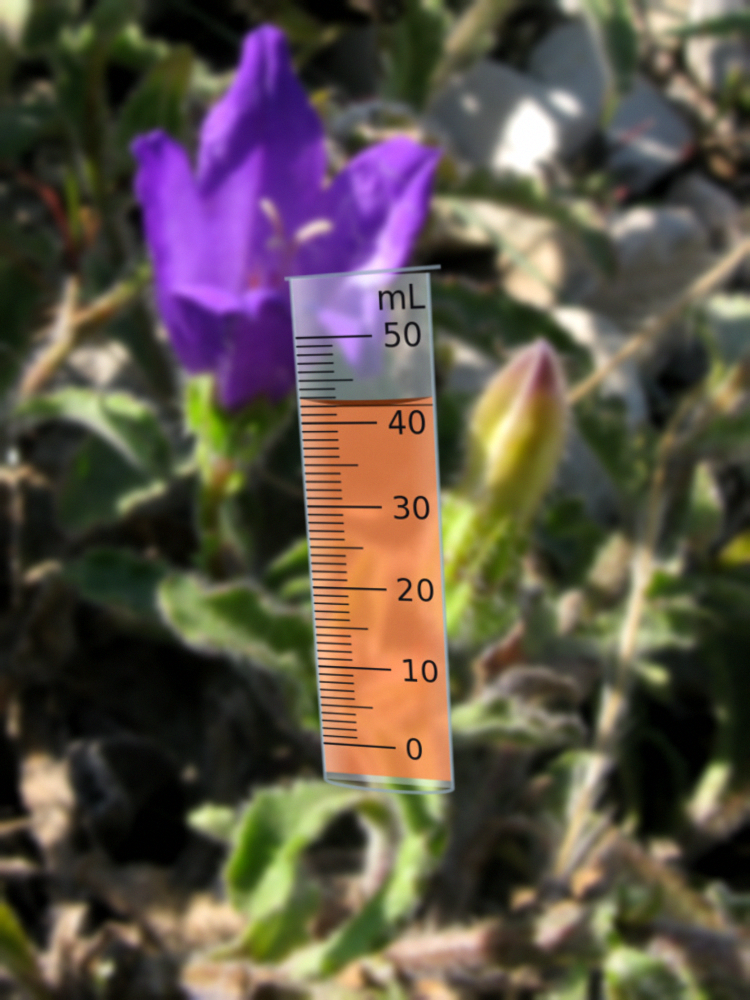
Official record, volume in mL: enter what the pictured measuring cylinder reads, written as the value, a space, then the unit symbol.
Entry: 42 mL
